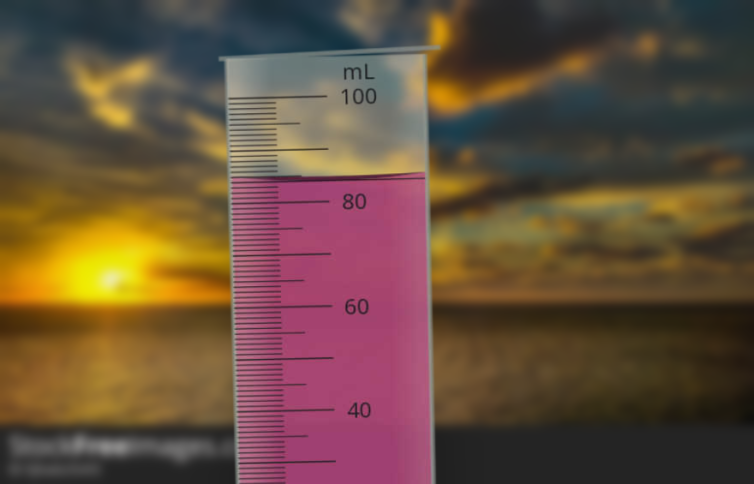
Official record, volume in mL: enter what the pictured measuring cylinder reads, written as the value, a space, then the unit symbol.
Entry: 84 mL
